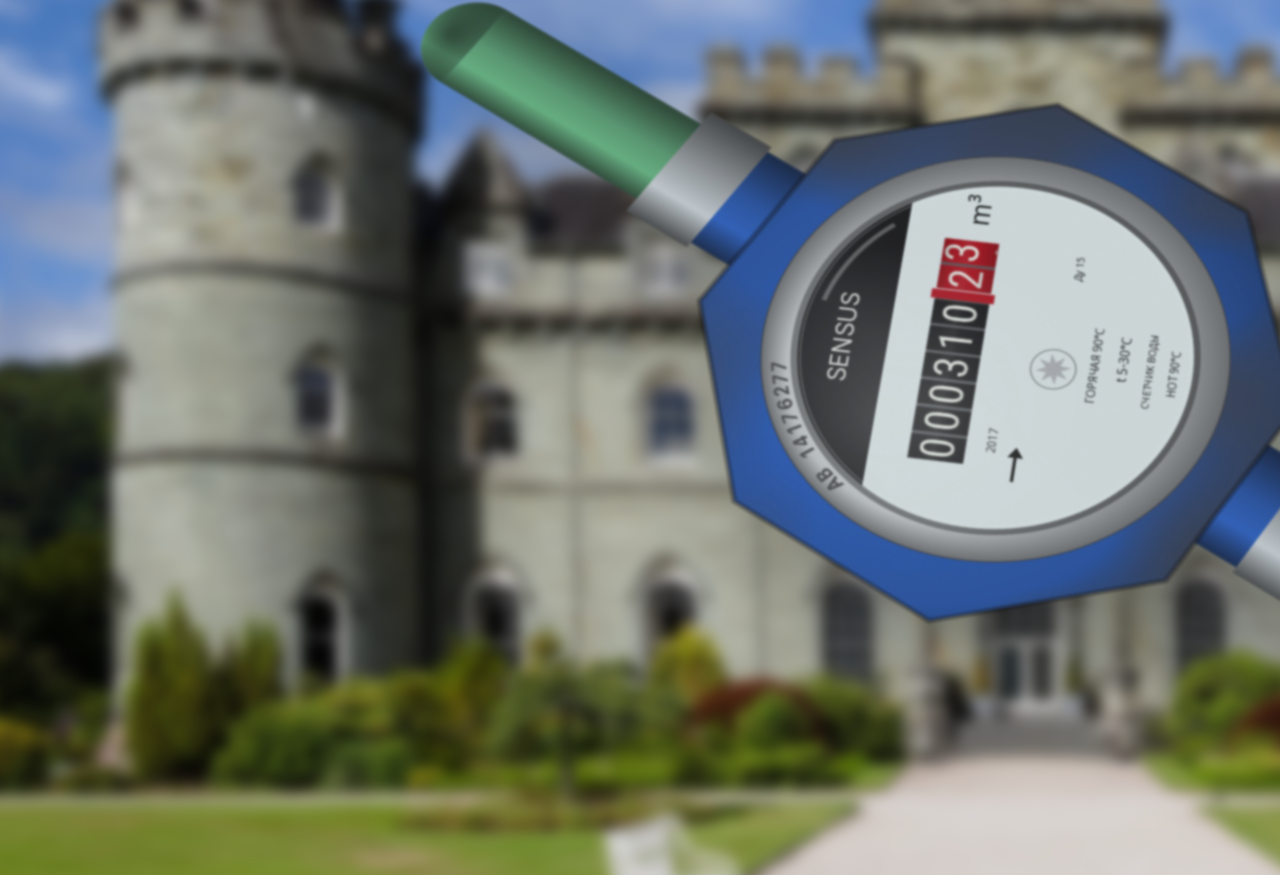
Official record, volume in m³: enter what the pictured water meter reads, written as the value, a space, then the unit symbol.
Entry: 310.23 m³
